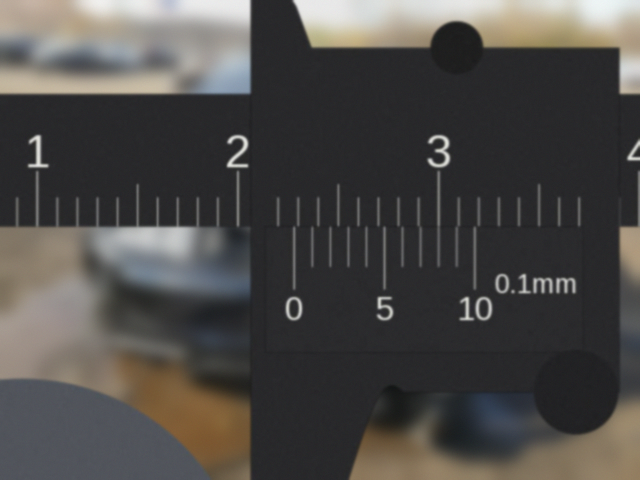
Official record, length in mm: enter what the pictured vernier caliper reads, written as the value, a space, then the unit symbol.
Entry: 22.8 mm
